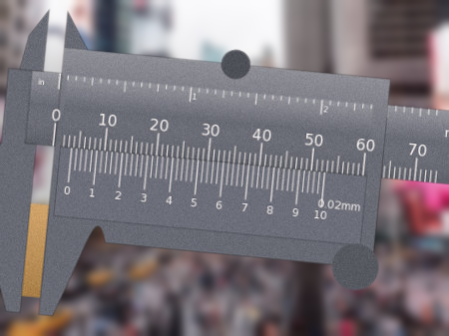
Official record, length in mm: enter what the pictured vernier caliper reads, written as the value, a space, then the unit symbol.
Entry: 3.6 mm
